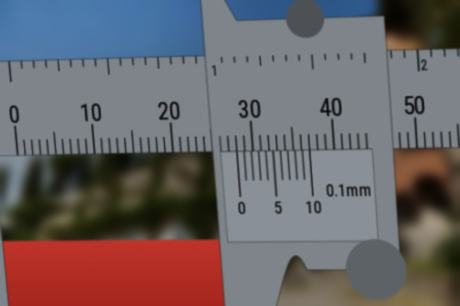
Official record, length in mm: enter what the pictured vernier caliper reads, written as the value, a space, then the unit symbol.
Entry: 28.0 mm
